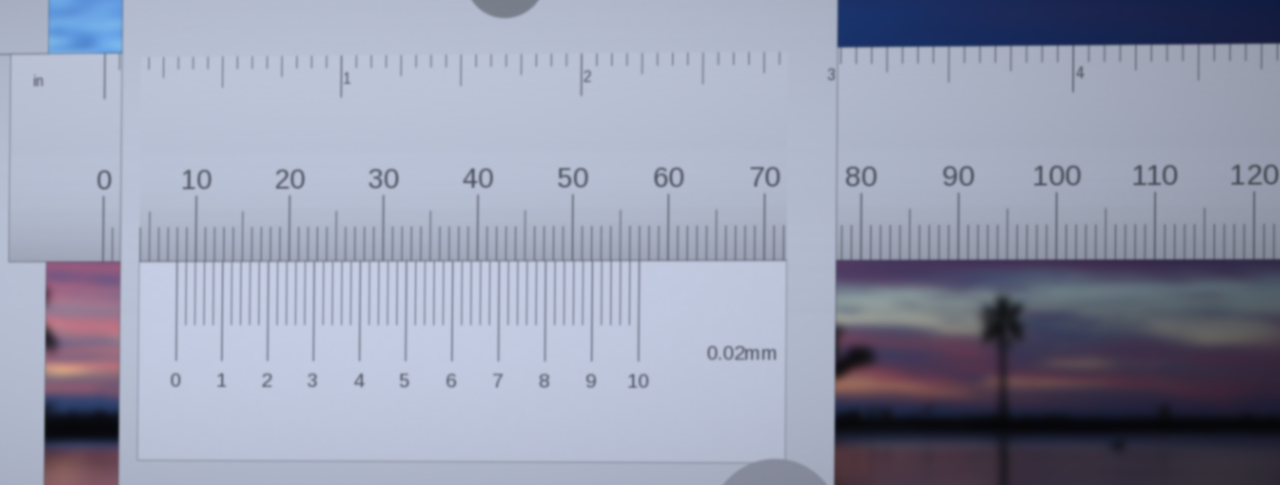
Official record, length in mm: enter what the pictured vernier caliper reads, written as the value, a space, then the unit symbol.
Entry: 8.0 mm
